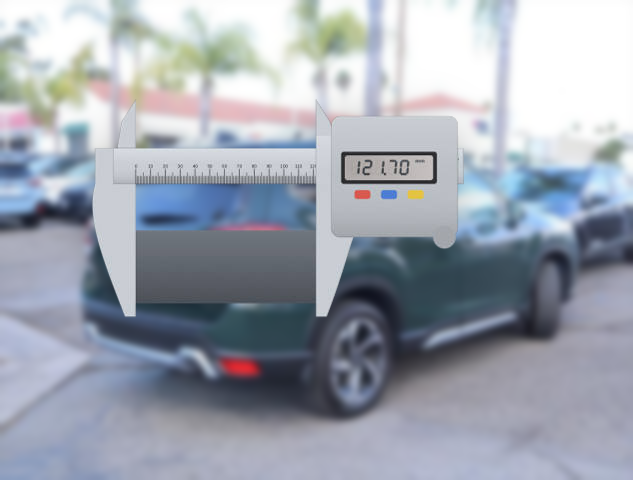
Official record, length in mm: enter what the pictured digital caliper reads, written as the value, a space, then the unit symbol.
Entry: 121.70 mm
